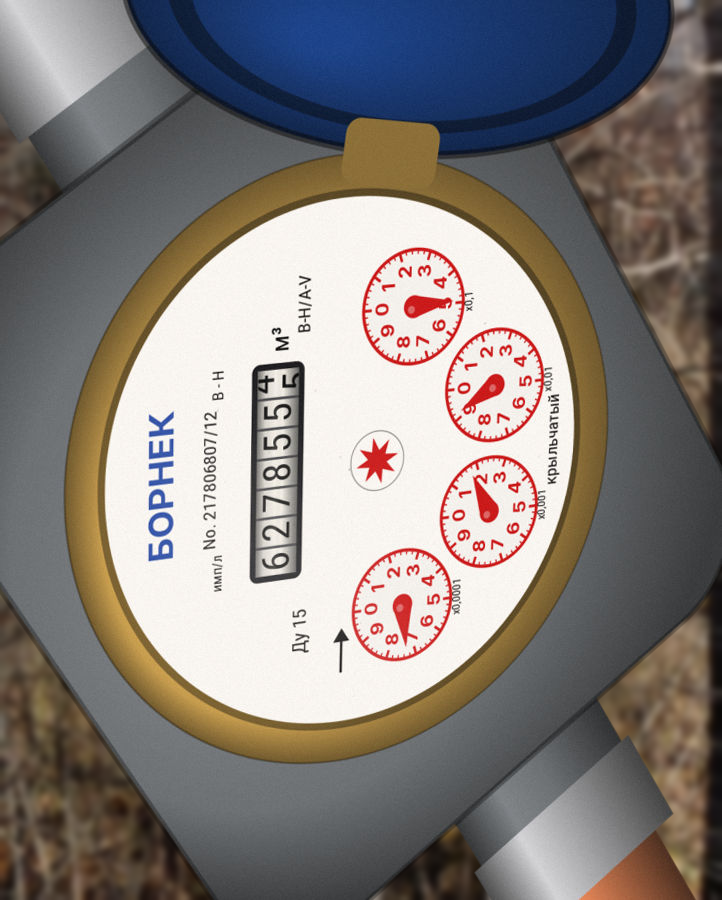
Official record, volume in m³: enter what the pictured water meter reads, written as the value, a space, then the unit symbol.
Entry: 6278554.4917 m³
